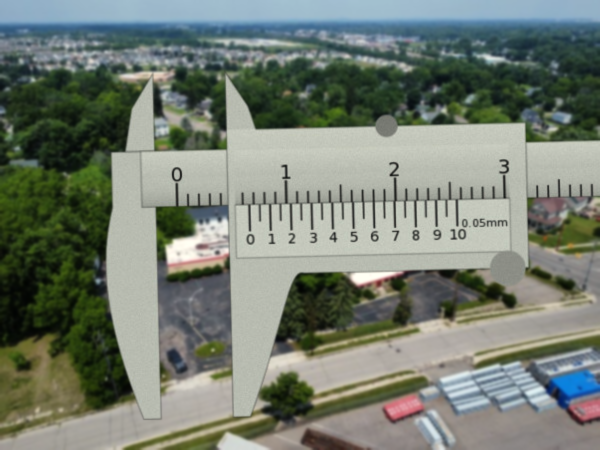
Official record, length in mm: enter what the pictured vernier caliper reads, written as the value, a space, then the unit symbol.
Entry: 6.6 mm
